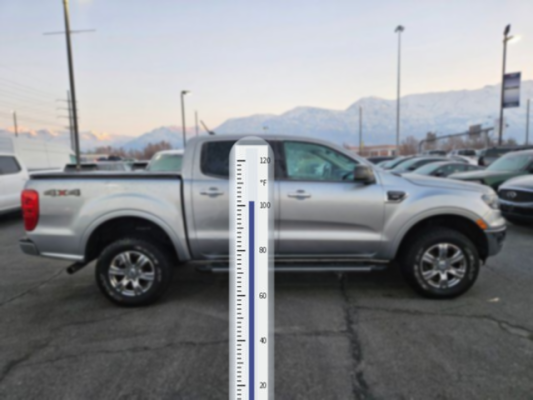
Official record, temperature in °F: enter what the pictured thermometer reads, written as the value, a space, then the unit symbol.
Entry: 102 °F
